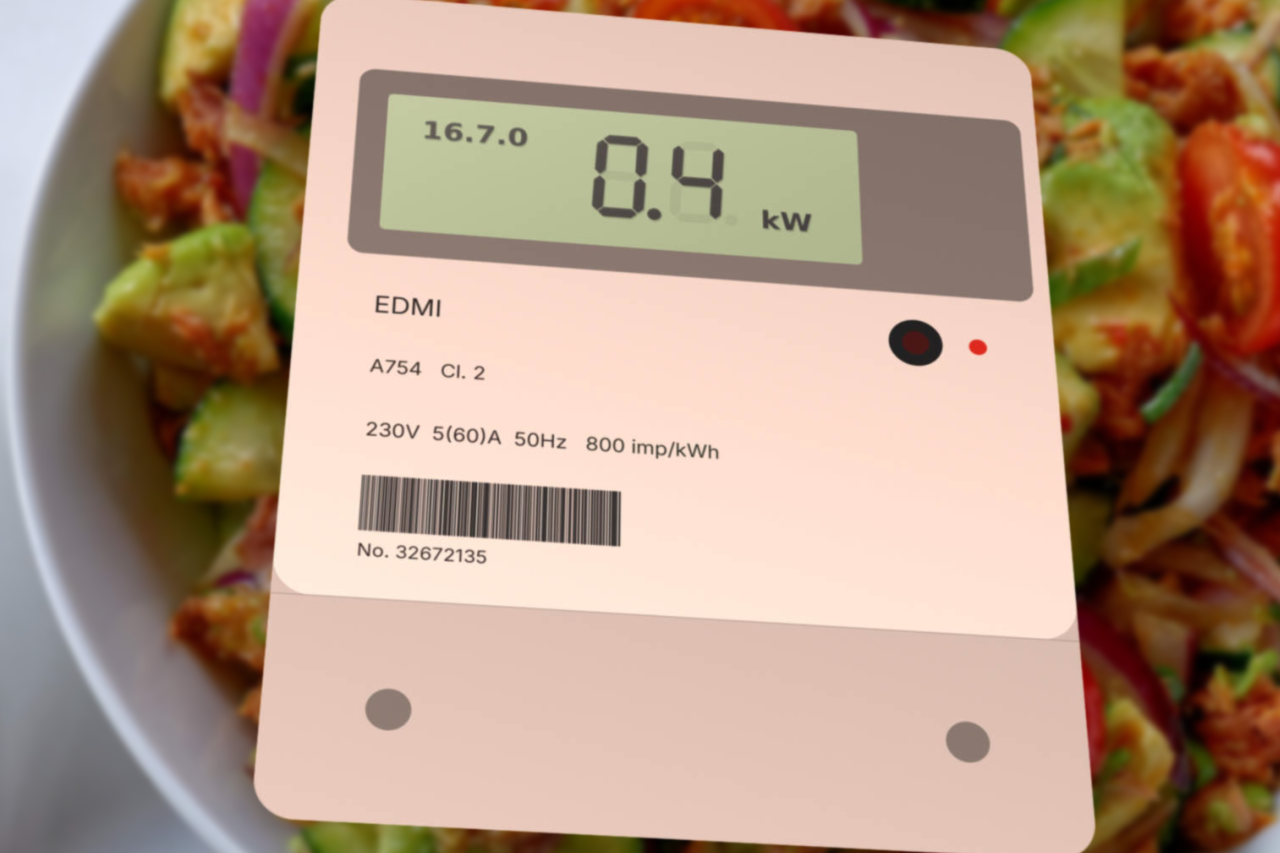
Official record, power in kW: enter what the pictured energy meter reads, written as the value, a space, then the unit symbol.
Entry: 0.4 kW
